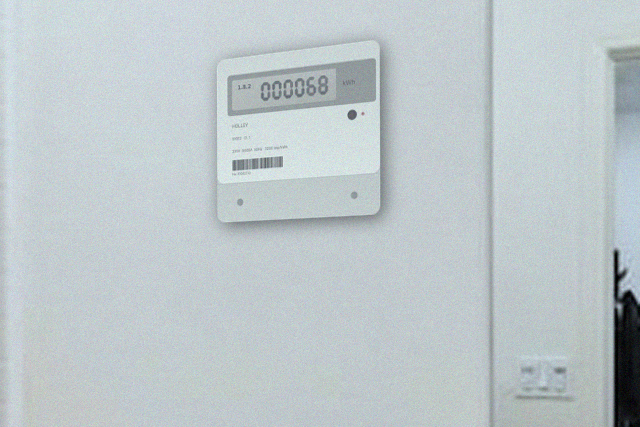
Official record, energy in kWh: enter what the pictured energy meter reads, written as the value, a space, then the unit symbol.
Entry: 68 kWh
